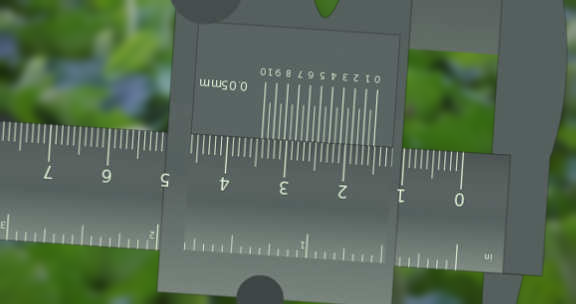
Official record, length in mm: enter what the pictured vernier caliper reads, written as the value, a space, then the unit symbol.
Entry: 15.2 mm
